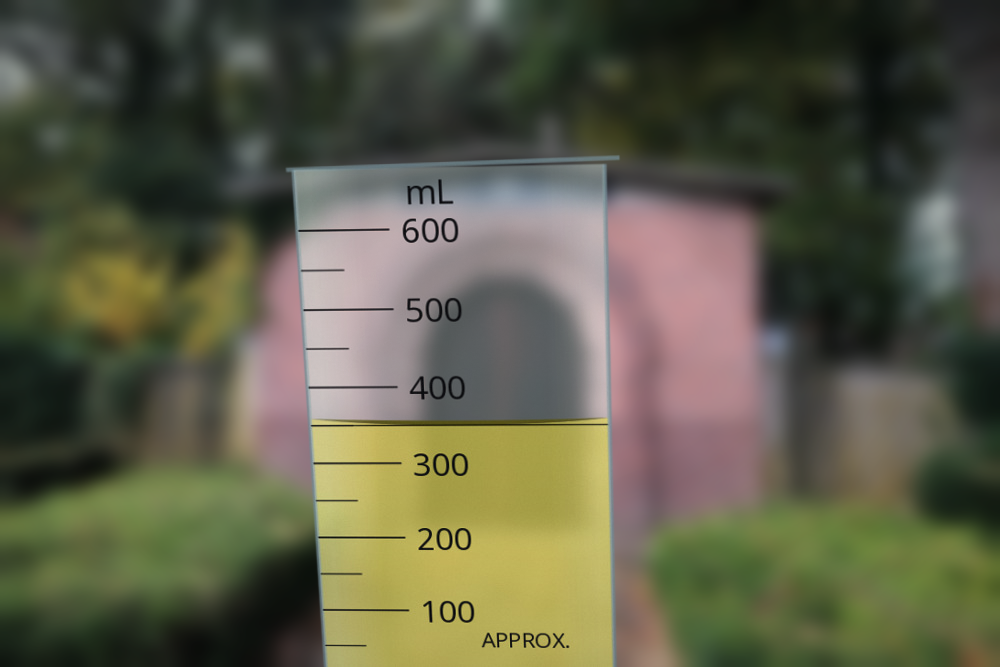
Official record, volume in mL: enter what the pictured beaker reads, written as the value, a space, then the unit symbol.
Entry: 350 mL
